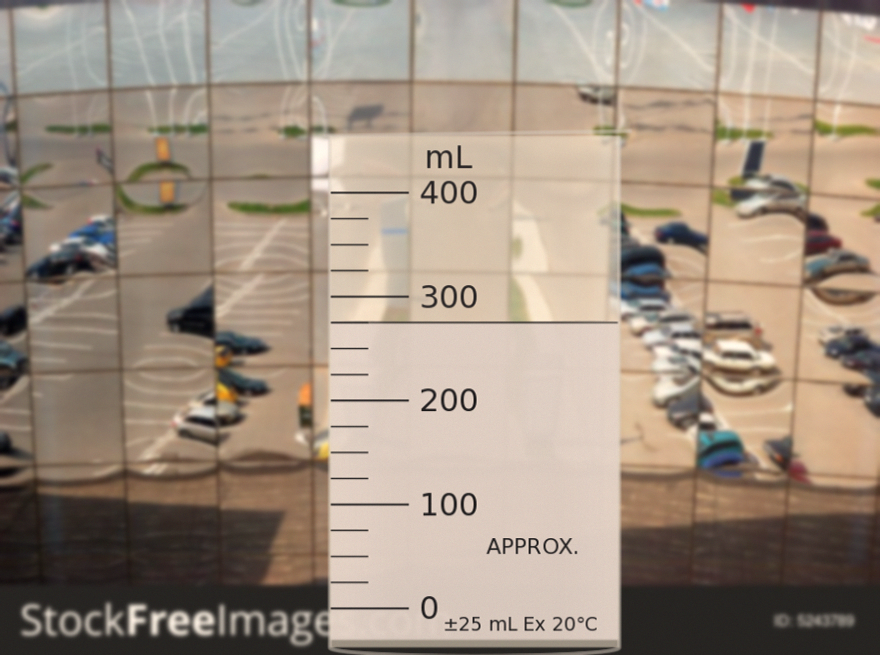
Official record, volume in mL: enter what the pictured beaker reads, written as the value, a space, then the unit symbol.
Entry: 275 mL
